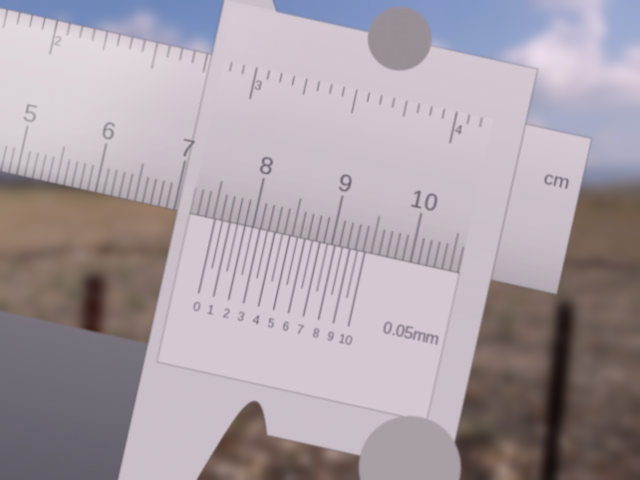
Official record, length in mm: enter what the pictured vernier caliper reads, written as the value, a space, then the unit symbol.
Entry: 75.2 mm
